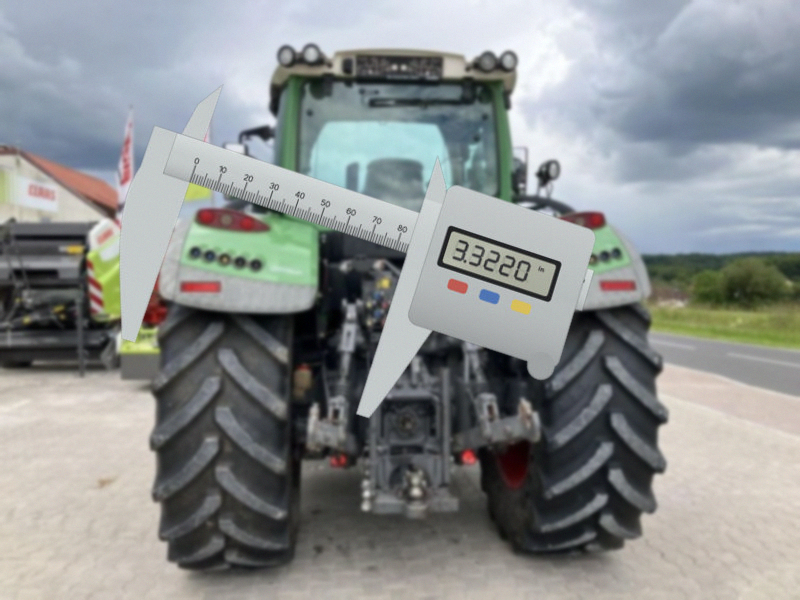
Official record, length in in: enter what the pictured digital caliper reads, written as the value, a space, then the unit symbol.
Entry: 3.3220 in
